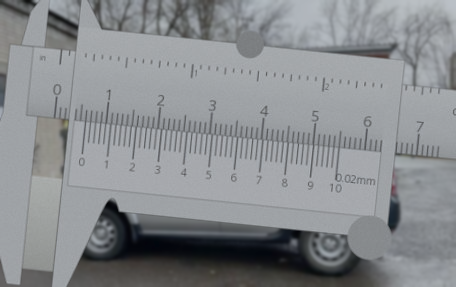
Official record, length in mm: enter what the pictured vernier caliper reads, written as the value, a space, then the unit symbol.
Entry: 6.0 mm
